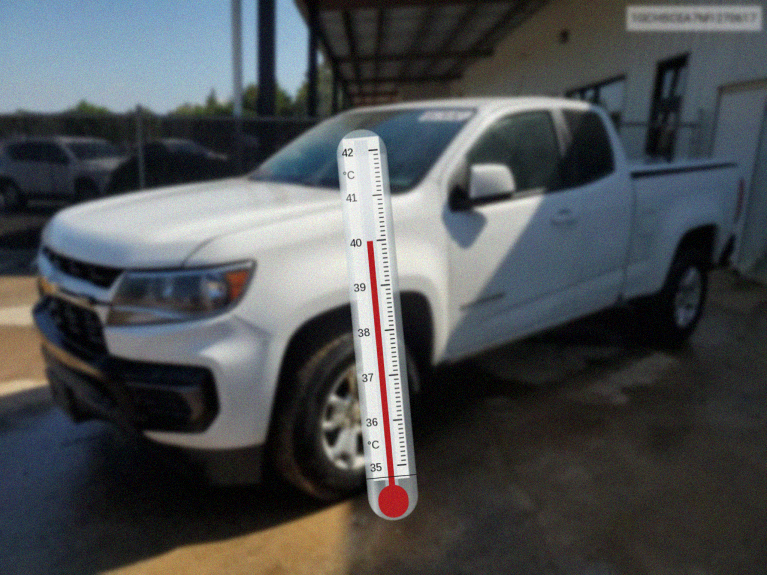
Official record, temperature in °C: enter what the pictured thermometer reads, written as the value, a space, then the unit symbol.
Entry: 40 °C
